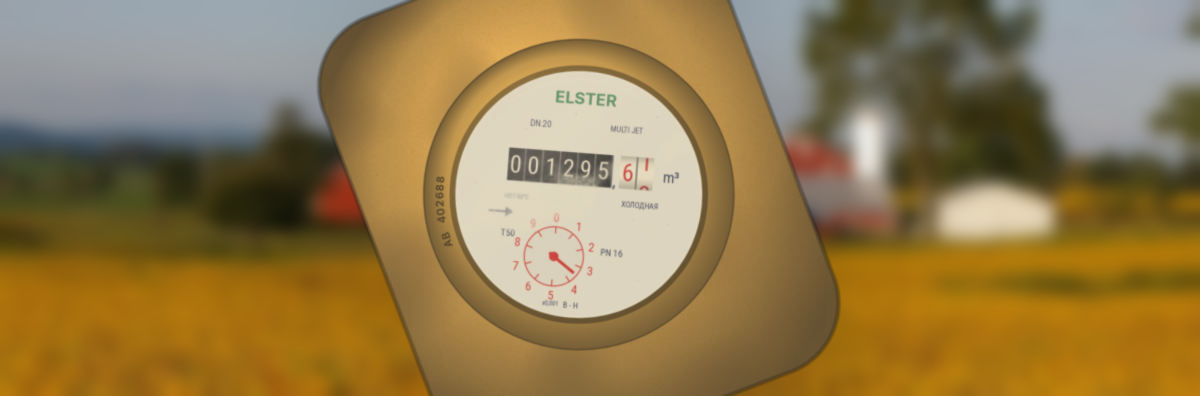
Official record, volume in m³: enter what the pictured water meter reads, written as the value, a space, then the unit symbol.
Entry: 1295.613 m³
